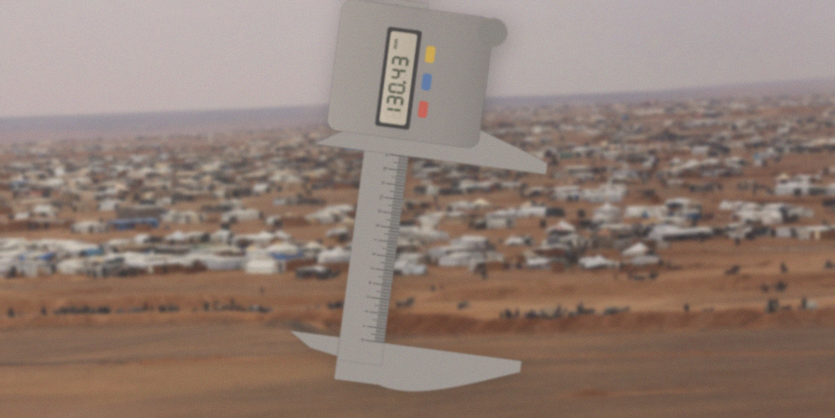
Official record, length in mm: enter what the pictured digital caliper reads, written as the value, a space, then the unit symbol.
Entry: 130.43 mm
